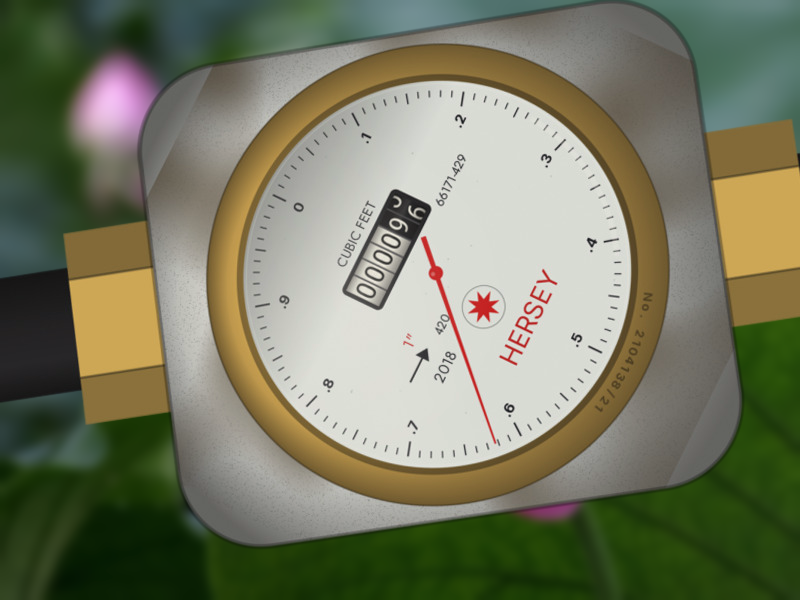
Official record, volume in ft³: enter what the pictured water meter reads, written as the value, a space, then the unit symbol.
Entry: 95.62 ft³
